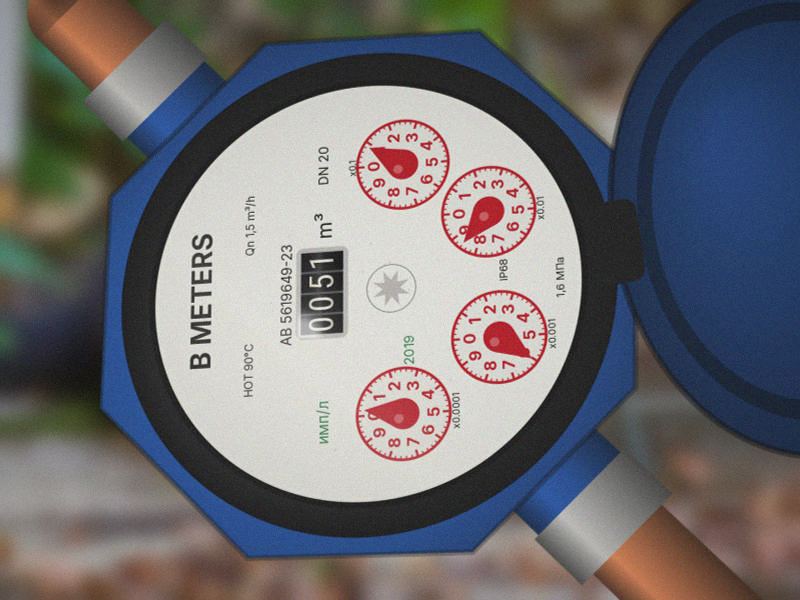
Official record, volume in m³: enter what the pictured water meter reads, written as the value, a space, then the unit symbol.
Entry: 51.0860 m³
